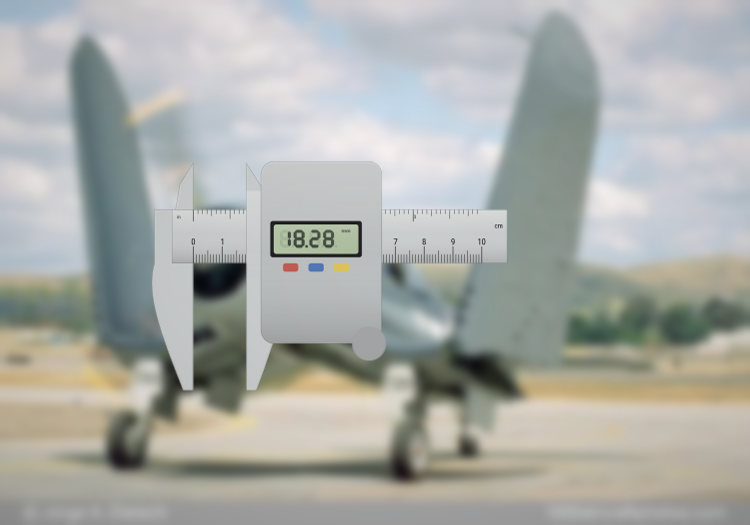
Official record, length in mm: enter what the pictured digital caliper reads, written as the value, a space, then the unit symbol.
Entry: 18.28 mm
